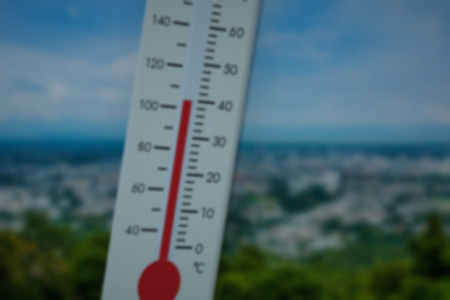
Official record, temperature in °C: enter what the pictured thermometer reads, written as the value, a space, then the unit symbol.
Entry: 40 °C
